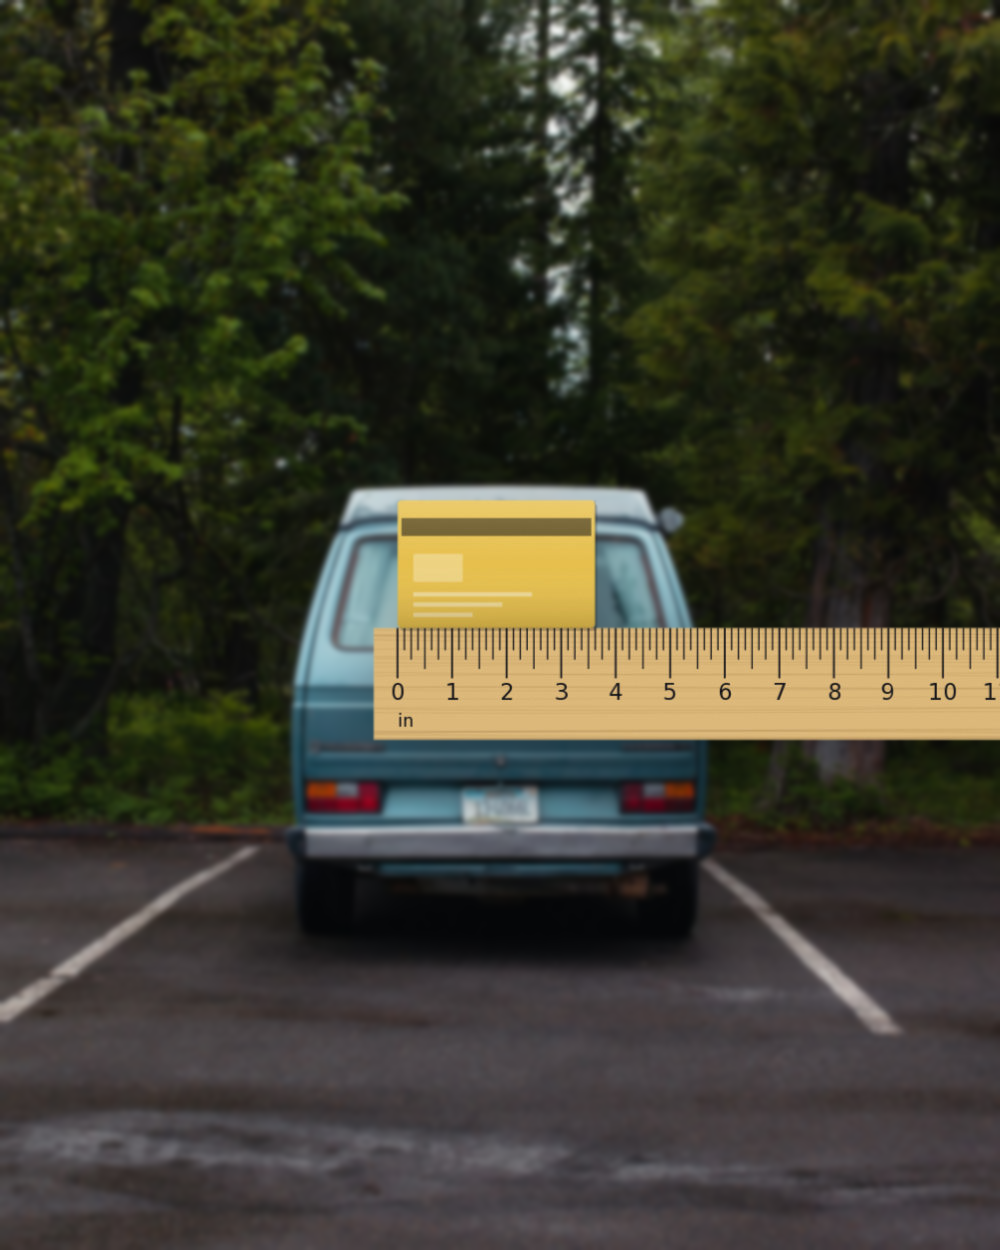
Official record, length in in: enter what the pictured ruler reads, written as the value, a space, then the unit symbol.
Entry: 3.625 in
